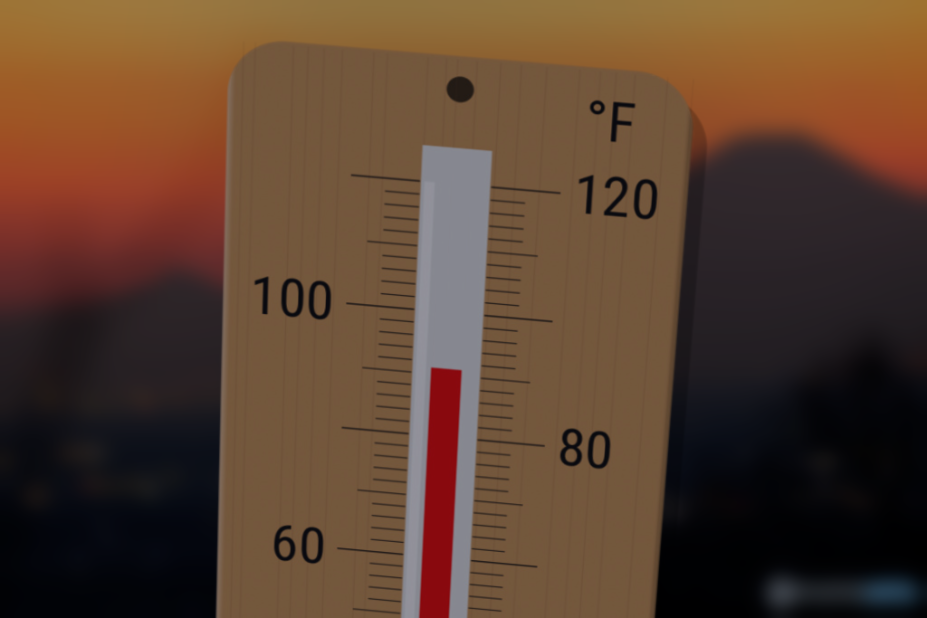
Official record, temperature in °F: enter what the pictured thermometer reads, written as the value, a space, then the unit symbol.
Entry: 91 °F
